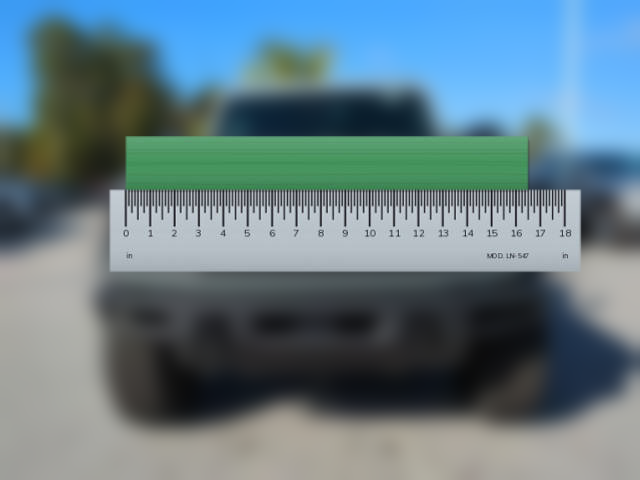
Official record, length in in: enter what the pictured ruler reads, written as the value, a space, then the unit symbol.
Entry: 16.5 in
